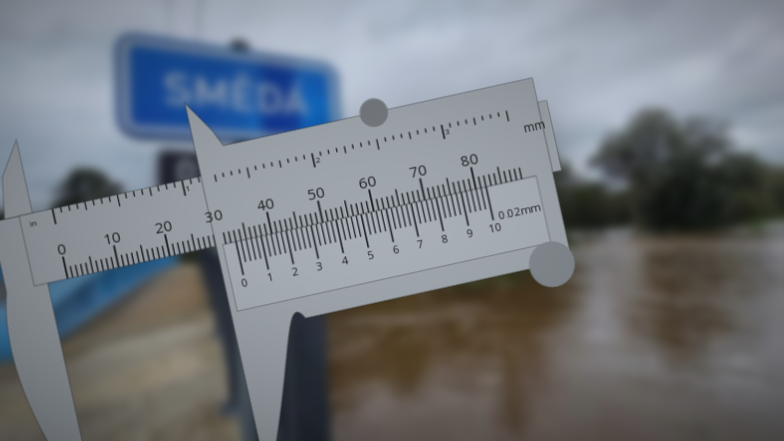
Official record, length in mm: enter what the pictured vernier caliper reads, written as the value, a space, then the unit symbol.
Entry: 33.0 mm
